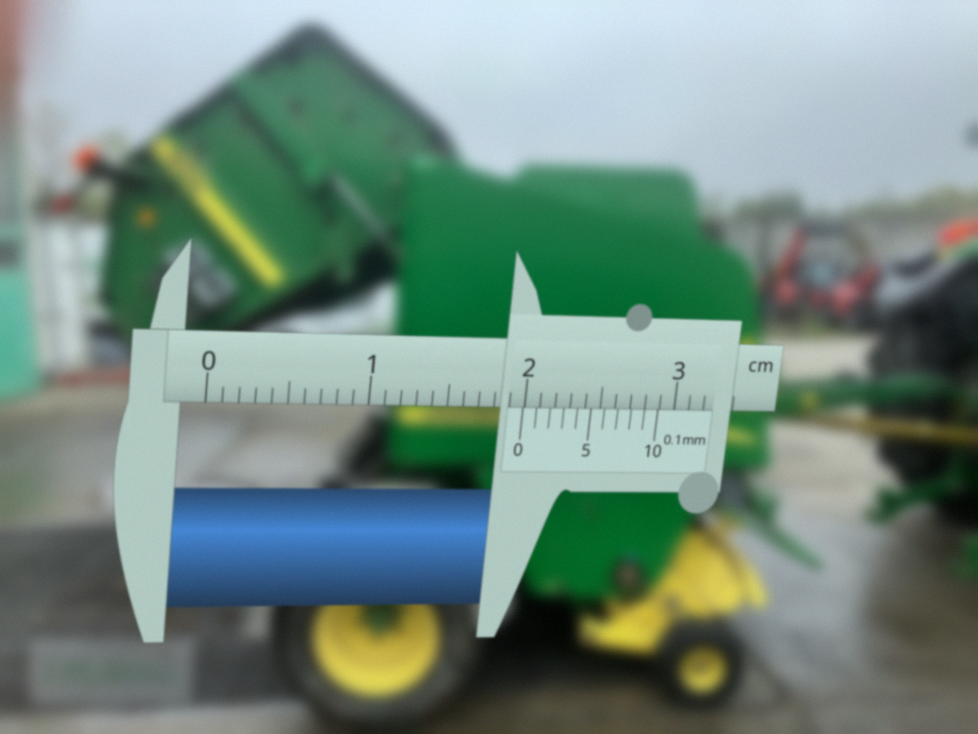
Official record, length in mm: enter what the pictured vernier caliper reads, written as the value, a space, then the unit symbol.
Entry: 19.9 mm
